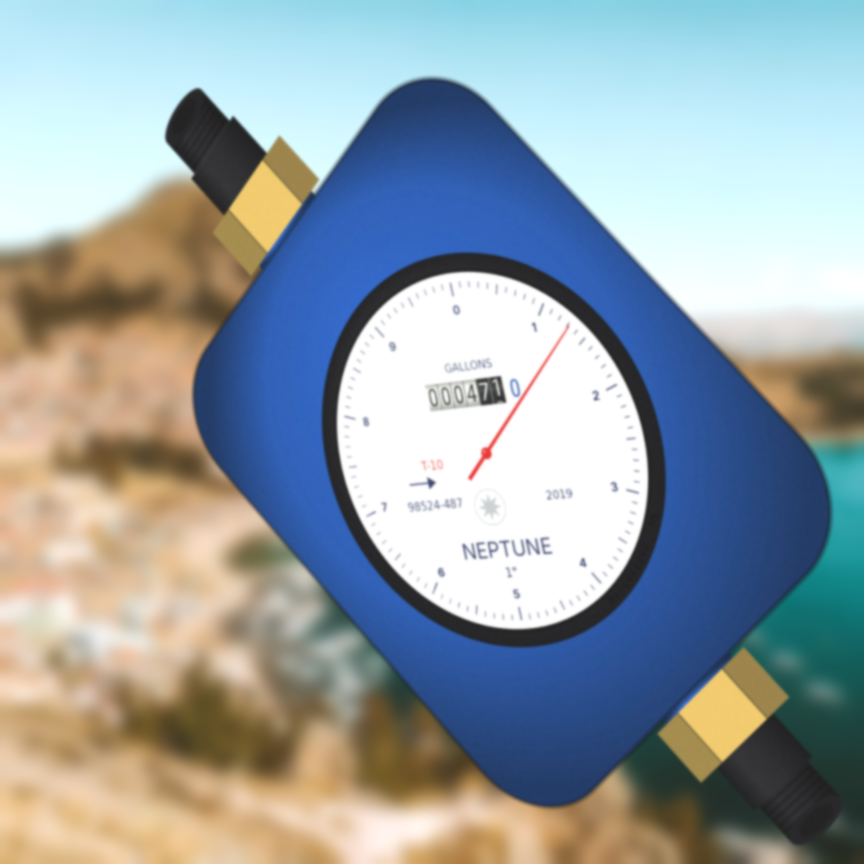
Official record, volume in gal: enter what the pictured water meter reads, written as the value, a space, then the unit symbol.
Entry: 4711.3 gal
